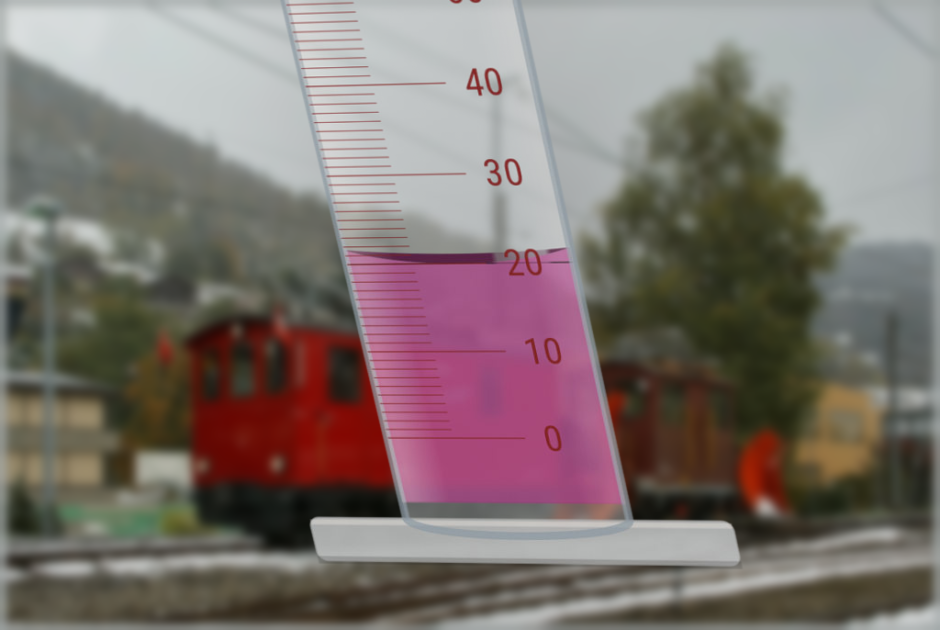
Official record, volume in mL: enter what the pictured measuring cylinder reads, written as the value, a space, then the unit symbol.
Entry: 20 mL
